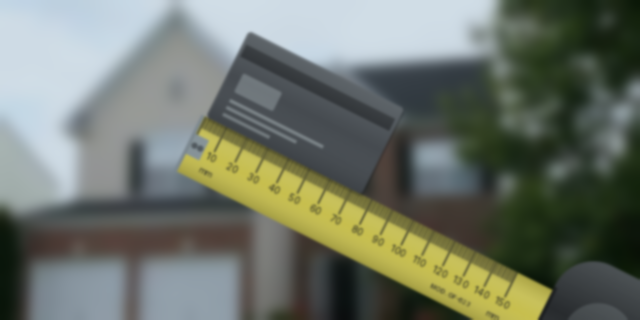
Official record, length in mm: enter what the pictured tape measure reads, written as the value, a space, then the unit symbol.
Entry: 75 mm
